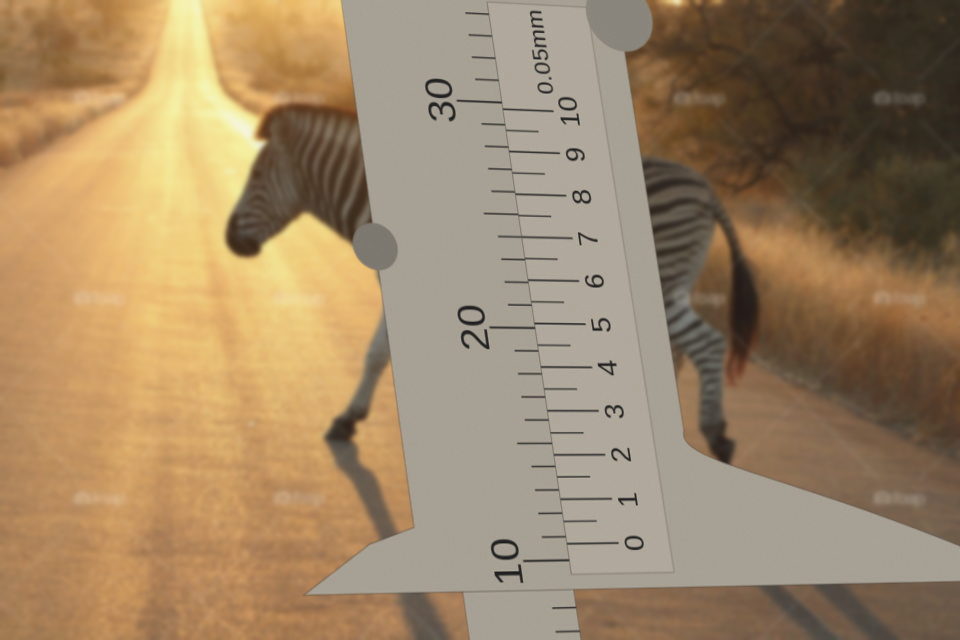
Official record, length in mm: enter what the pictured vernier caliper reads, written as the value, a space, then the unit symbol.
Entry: 10.7 mm
